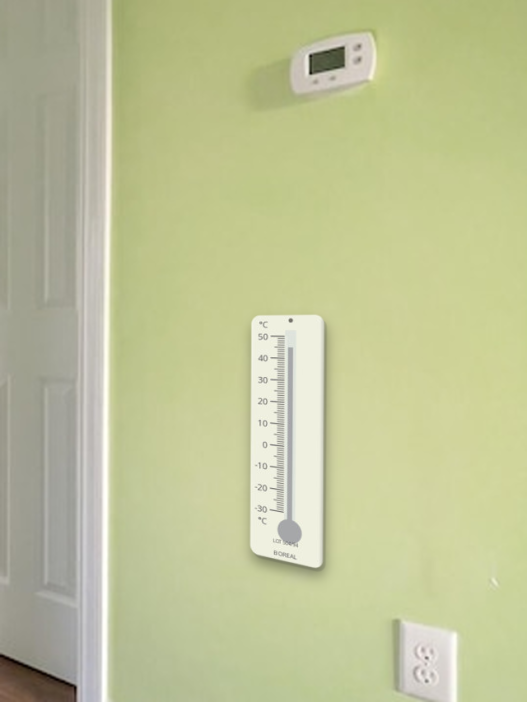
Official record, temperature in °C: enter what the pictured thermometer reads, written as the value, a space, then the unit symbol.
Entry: 45 °C
